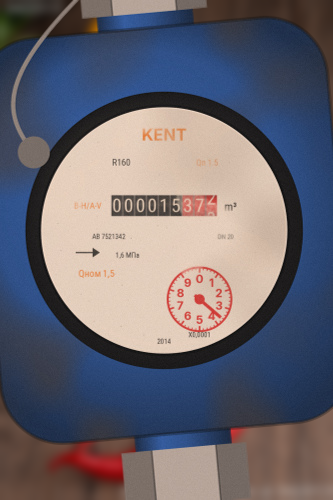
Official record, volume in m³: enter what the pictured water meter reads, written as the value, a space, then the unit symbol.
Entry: 15.3723 m³
